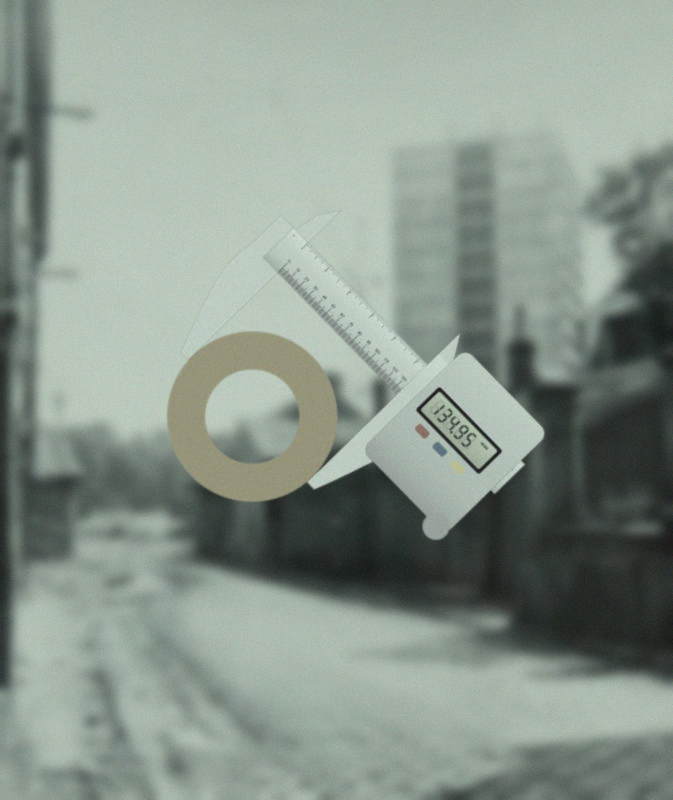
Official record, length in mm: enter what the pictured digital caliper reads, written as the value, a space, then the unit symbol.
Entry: 134.95 mm
